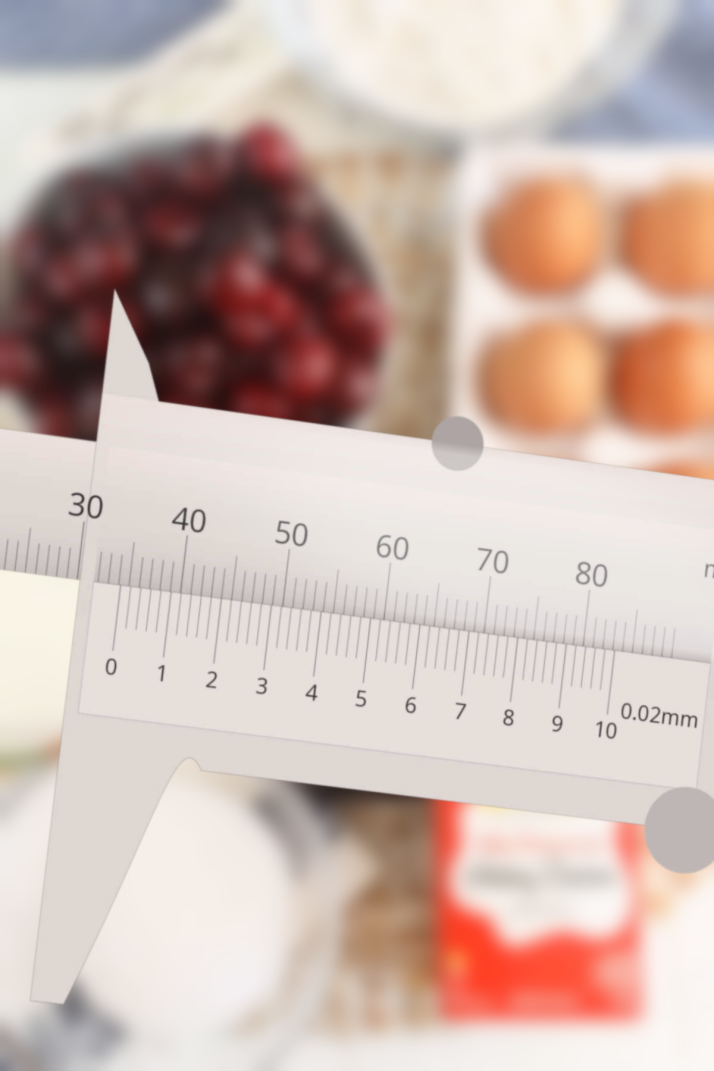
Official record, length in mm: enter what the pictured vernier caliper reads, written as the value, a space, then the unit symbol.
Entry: 34.2 mm
